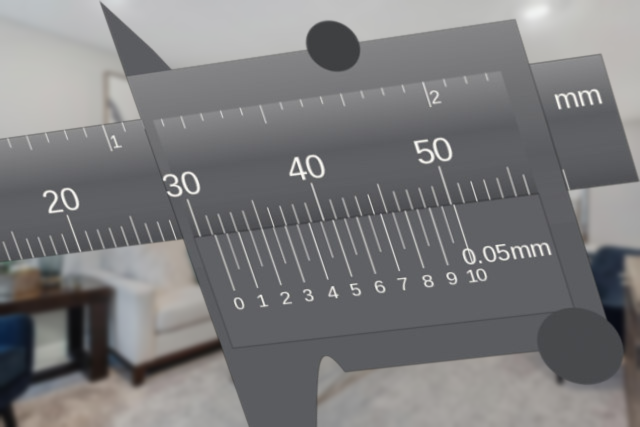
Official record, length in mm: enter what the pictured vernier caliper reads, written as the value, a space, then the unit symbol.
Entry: 31.2 mm
